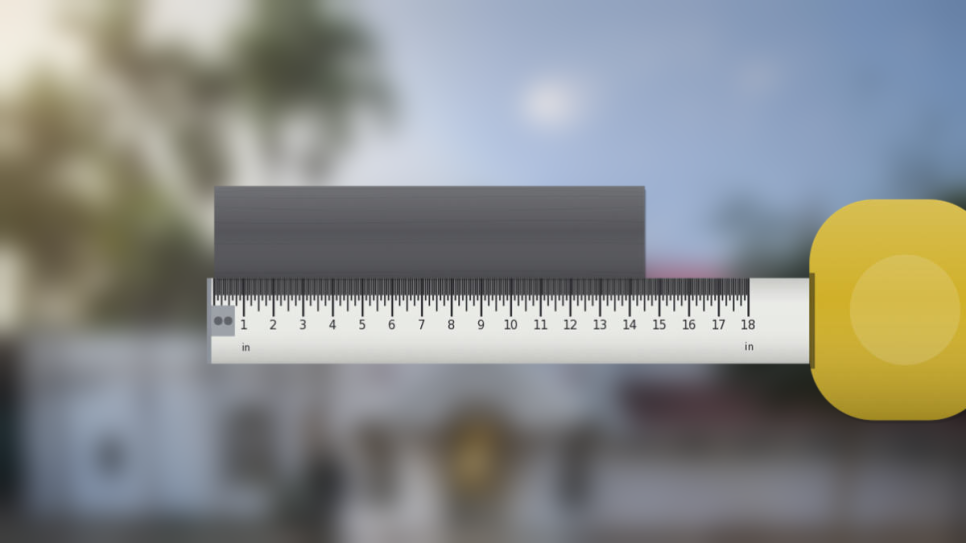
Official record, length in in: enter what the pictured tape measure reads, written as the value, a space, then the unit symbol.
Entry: 14.5 in
